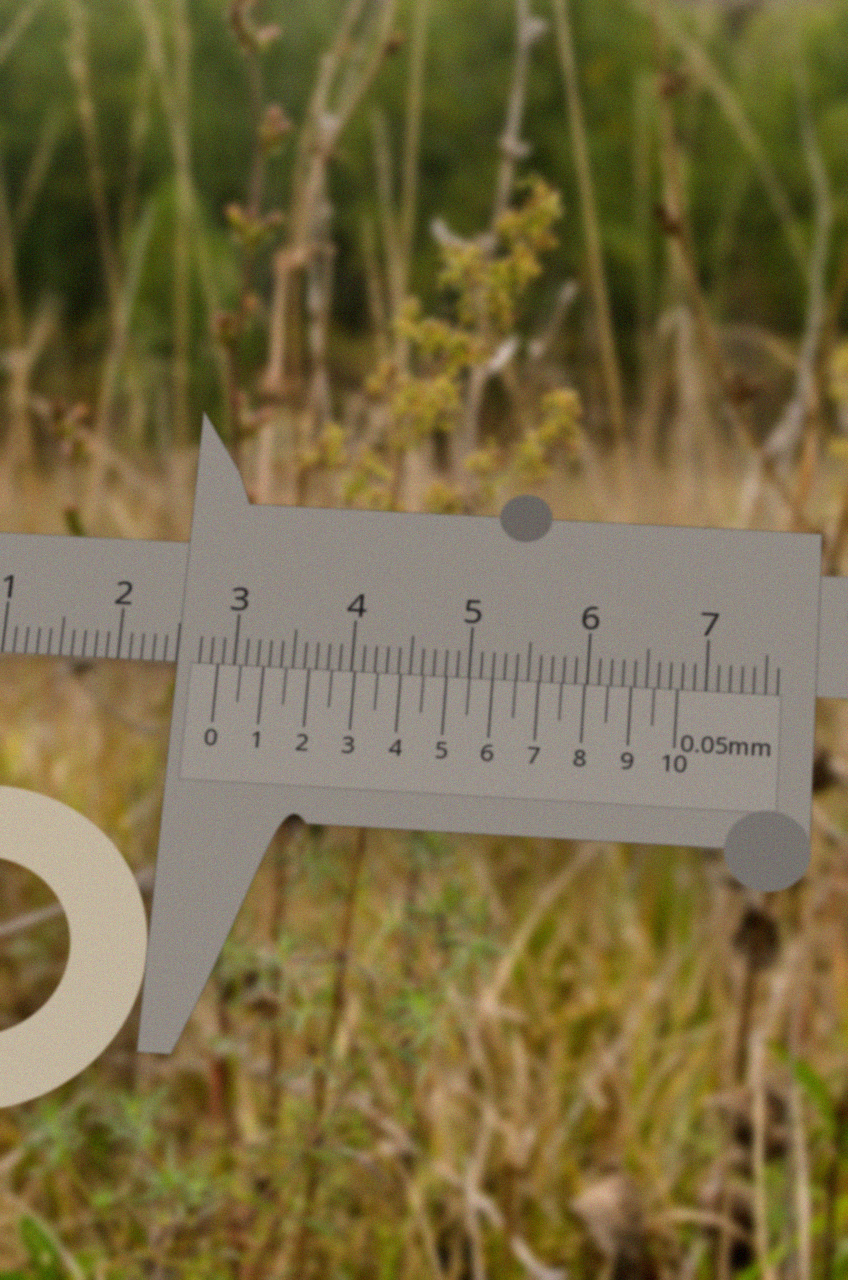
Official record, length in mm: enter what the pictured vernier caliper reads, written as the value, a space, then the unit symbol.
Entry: 28.6 mm
